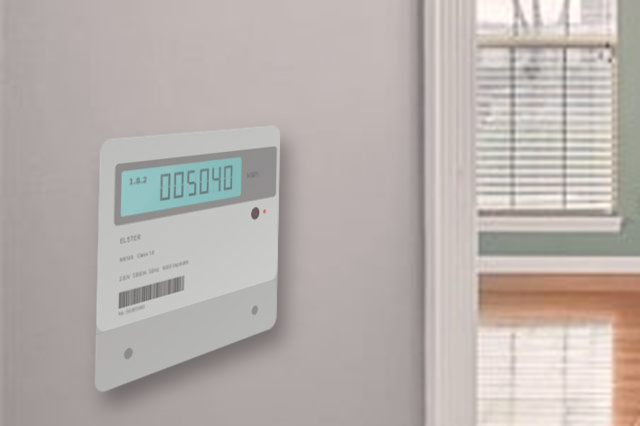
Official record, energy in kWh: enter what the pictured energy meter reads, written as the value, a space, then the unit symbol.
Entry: 5040 kWh
